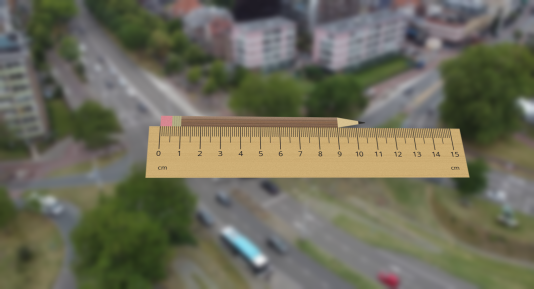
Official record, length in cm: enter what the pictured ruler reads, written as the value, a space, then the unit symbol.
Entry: 10.5 cm
